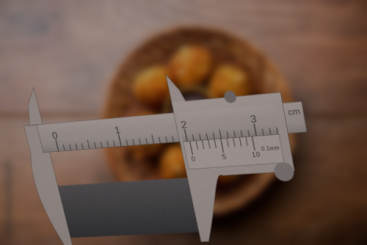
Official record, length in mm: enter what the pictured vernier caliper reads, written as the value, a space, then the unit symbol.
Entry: 20.4 mm
